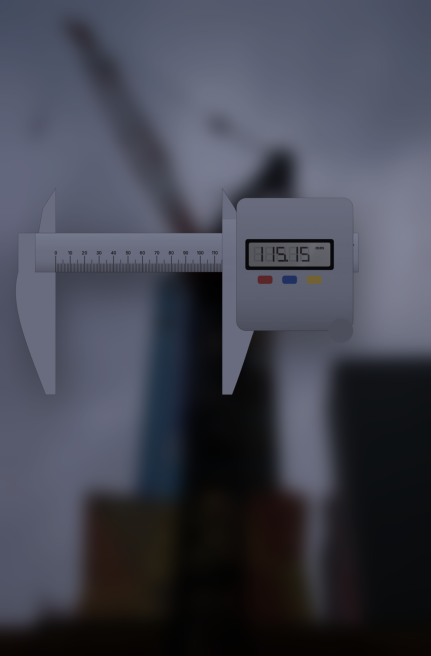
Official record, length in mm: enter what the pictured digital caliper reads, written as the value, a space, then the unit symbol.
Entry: 115.15 mm
